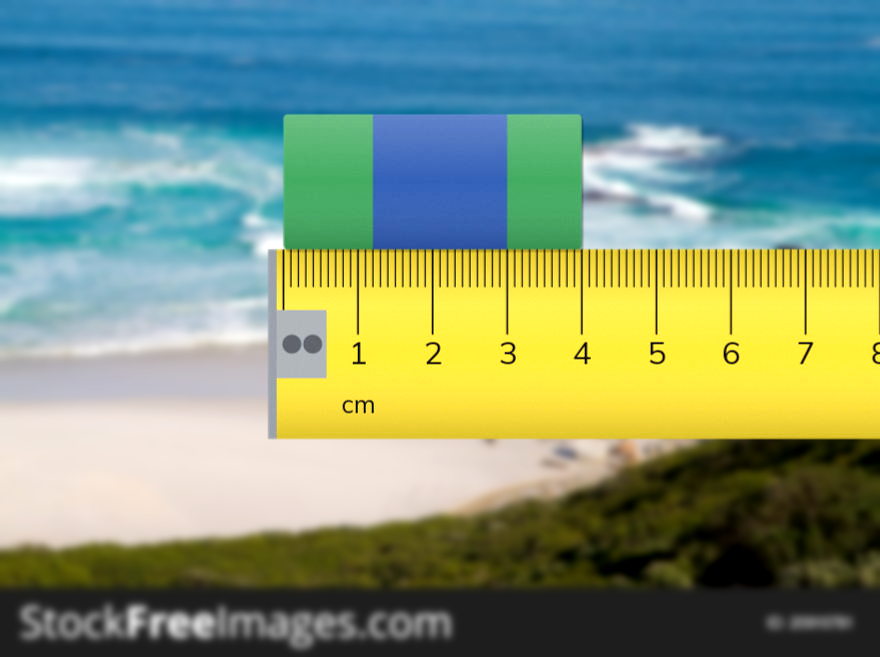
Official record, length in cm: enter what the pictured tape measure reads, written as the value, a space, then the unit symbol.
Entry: 4 cm
